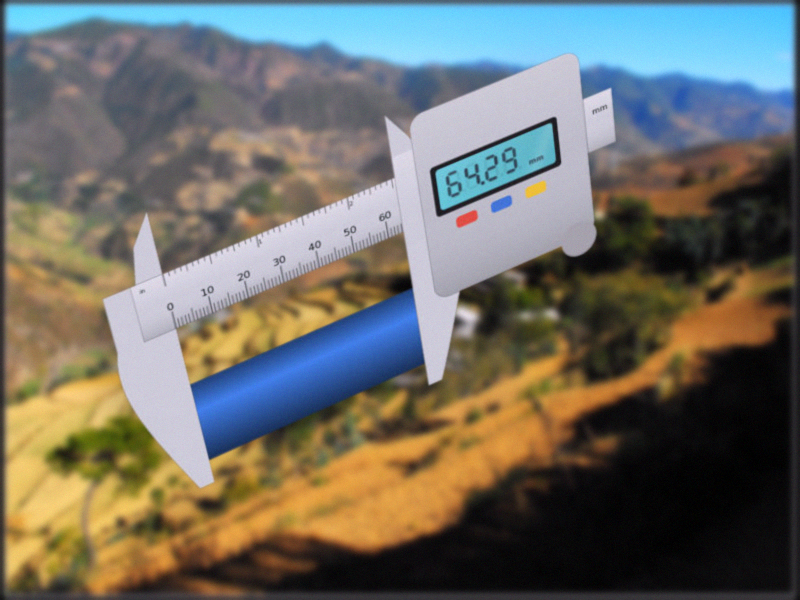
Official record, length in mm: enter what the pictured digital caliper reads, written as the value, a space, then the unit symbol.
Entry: 64.29 mm
